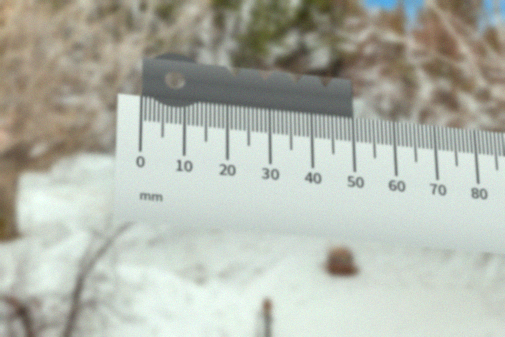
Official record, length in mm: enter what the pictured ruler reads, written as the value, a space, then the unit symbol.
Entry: 50 mm
